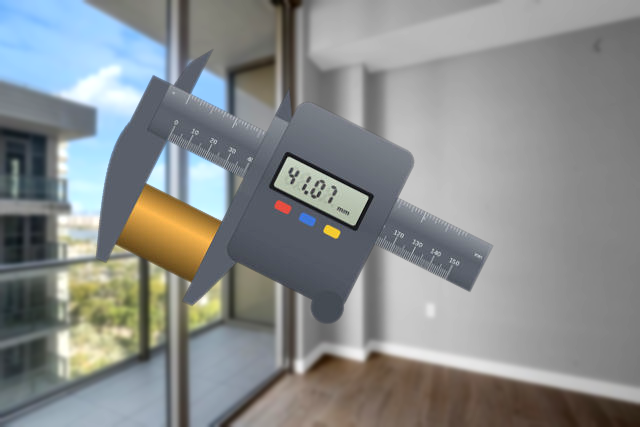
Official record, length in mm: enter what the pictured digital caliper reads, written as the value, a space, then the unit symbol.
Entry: 41.07 mm
